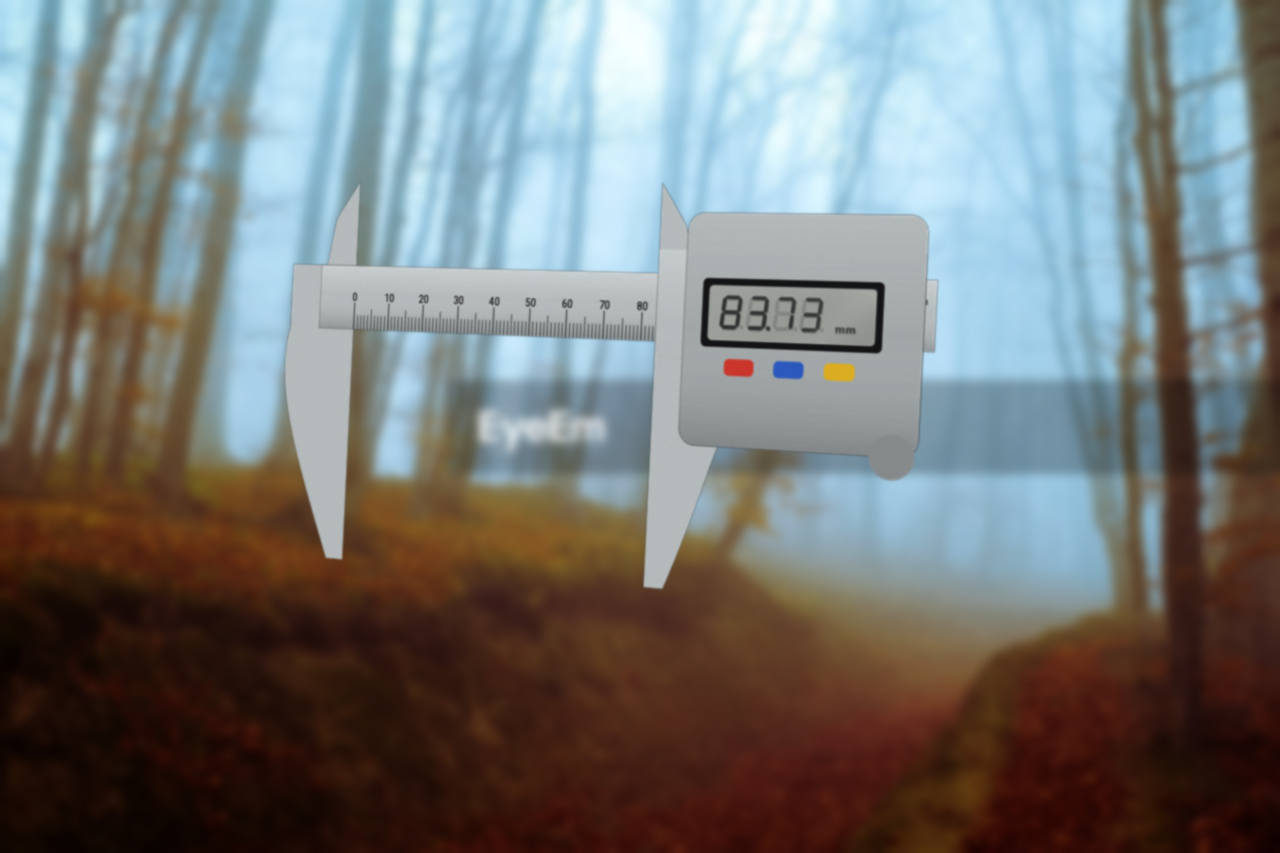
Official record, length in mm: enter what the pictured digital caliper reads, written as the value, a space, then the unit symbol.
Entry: 83.73 mm
